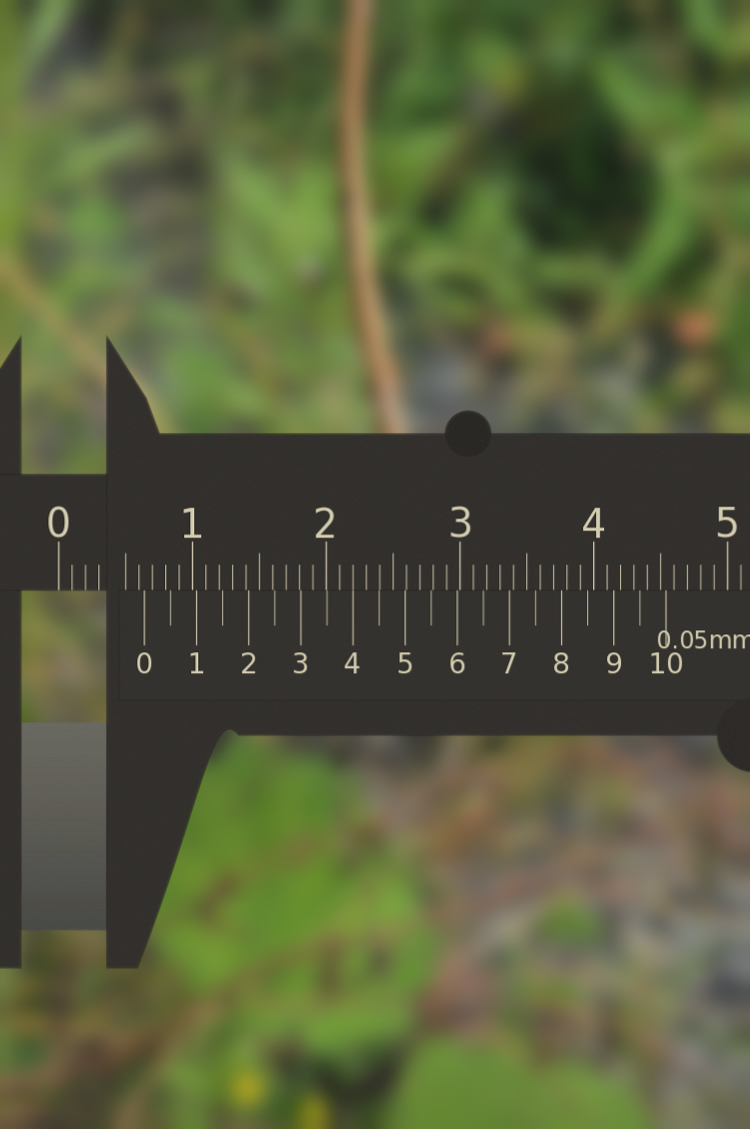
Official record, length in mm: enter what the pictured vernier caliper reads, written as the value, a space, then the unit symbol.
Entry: 6.4 mm
